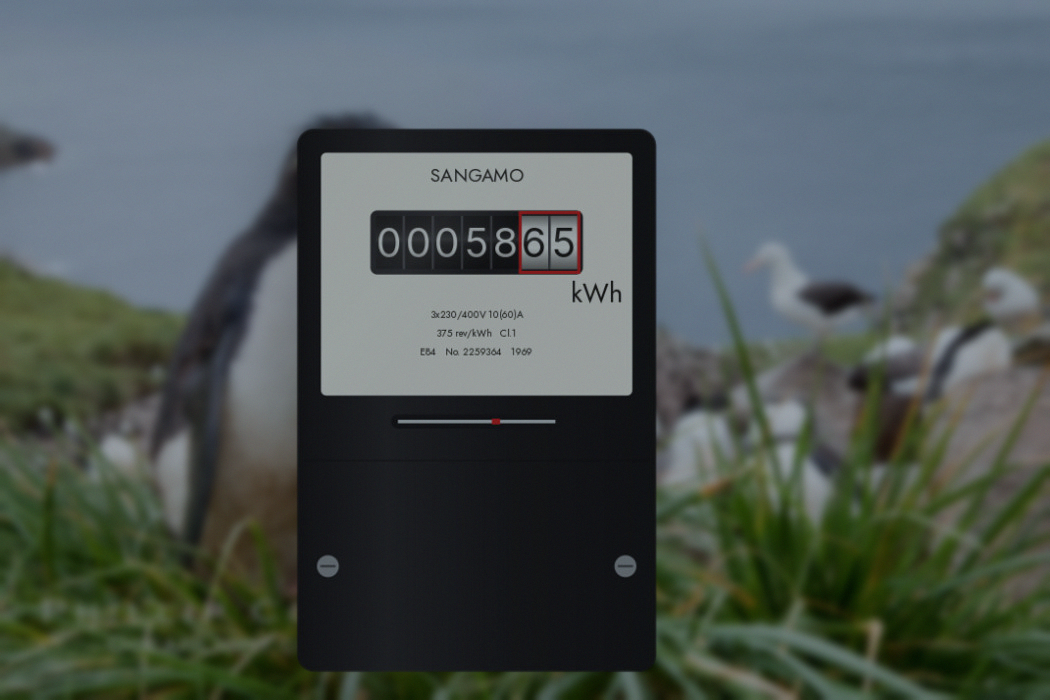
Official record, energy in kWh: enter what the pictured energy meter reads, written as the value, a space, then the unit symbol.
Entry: 58.65 kWh
